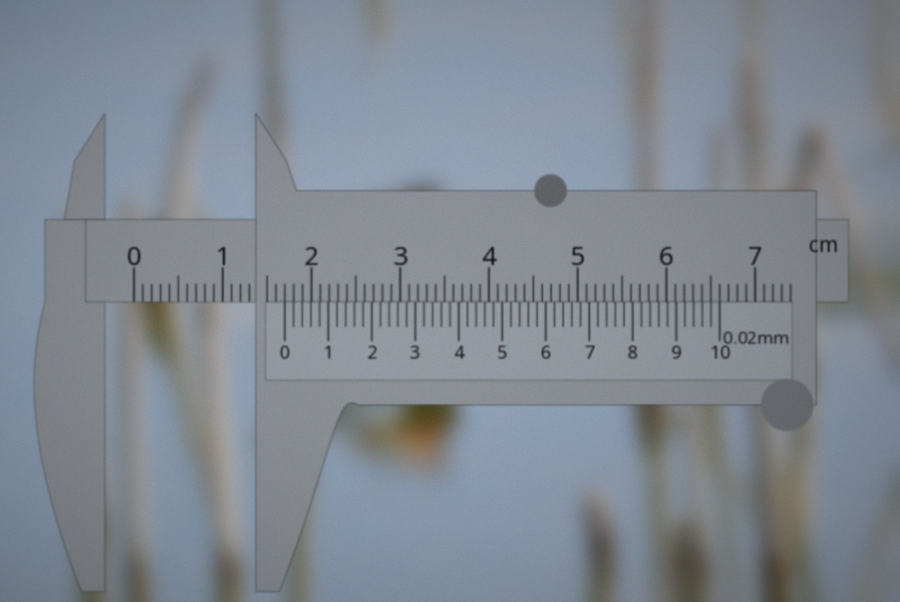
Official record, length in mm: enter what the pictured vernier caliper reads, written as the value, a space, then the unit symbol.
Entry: 17.0 mm
